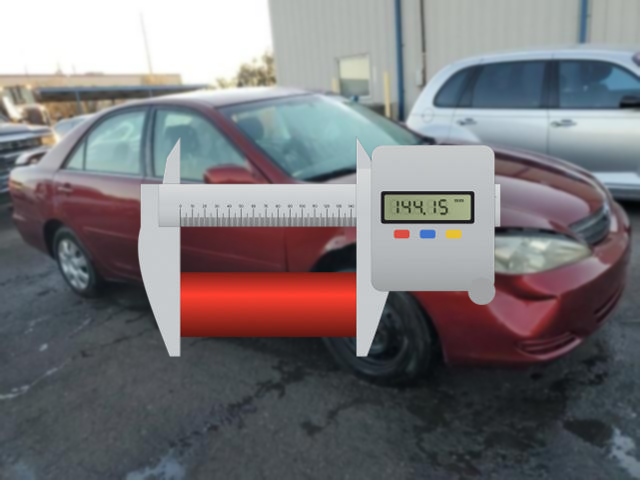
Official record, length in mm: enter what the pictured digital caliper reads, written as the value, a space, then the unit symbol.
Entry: 144.15 mm
